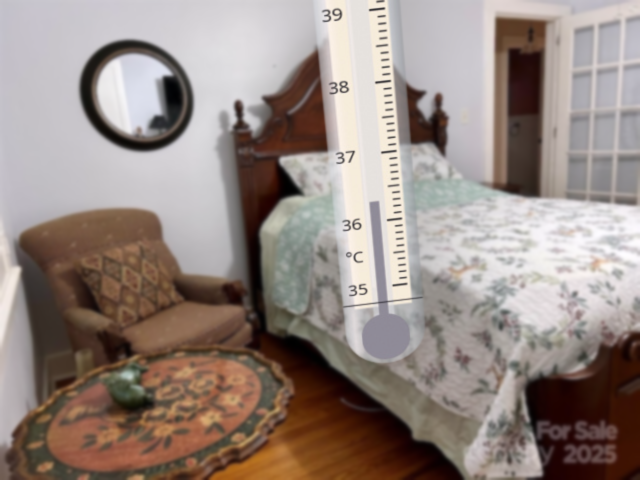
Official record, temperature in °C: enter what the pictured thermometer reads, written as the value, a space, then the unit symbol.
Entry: 36.3 °C
